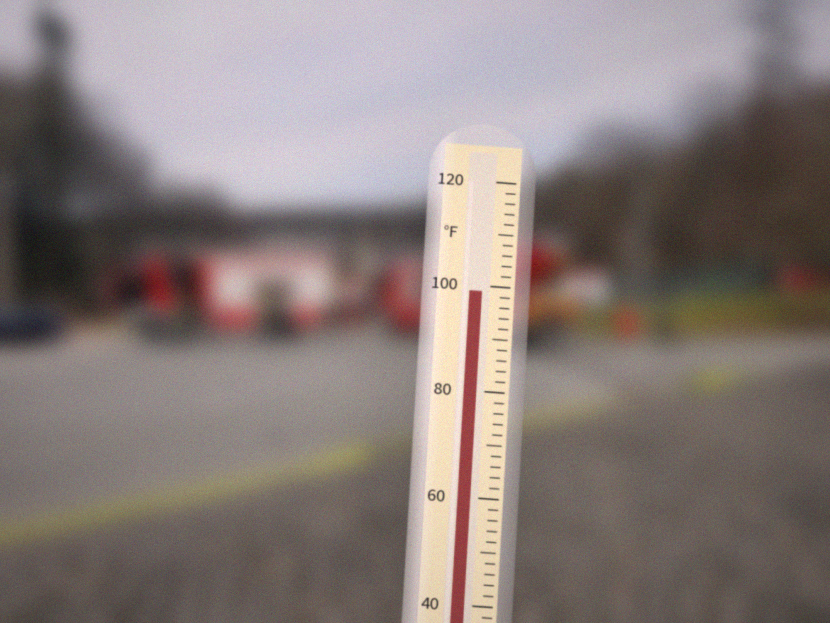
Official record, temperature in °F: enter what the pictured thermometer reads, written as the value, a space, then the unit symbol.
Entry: 99 °F
